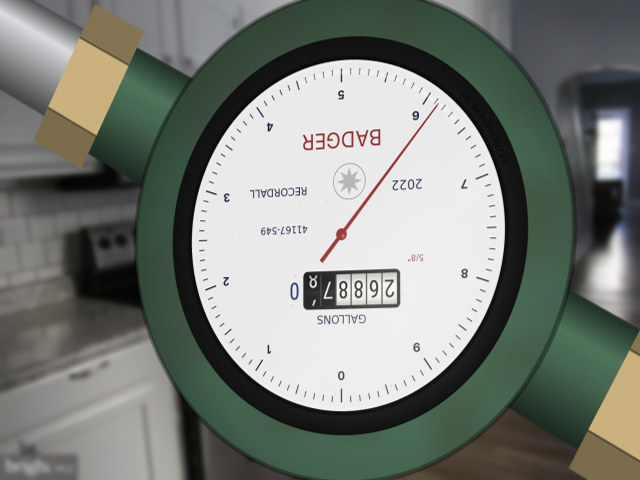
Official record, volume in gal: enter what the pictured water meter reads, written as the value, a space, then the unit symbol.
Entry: 2688776.1 gal
